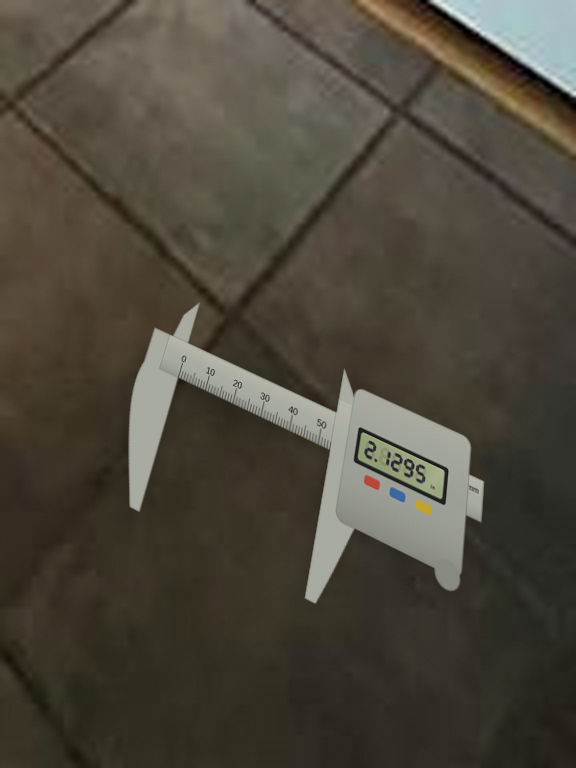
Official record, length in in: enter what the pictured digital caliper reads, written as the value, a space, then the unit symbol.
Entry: 2.1295 in
